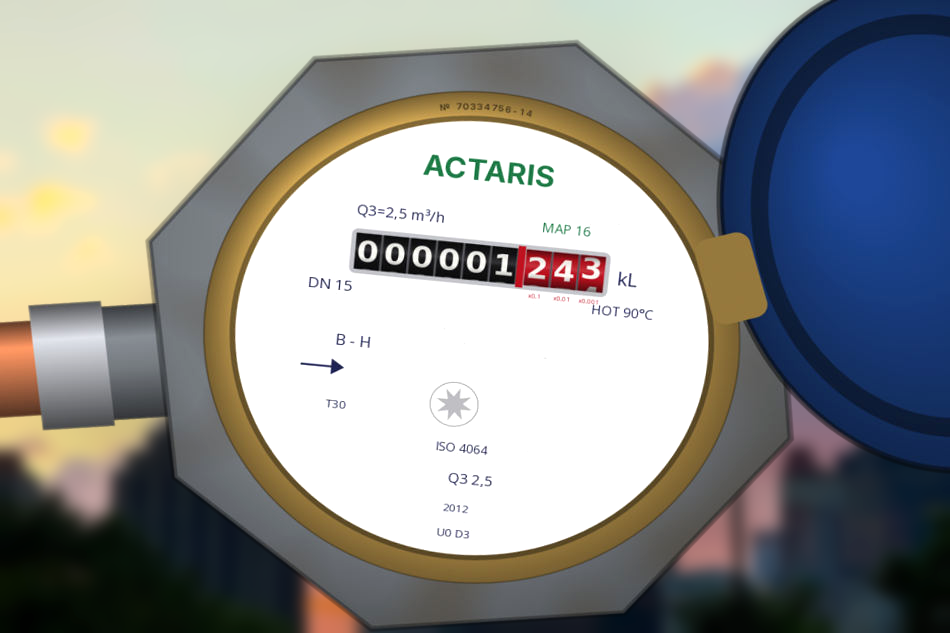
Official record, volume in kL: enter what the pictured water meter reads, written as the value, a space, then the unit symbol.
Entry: 1.243 kL
